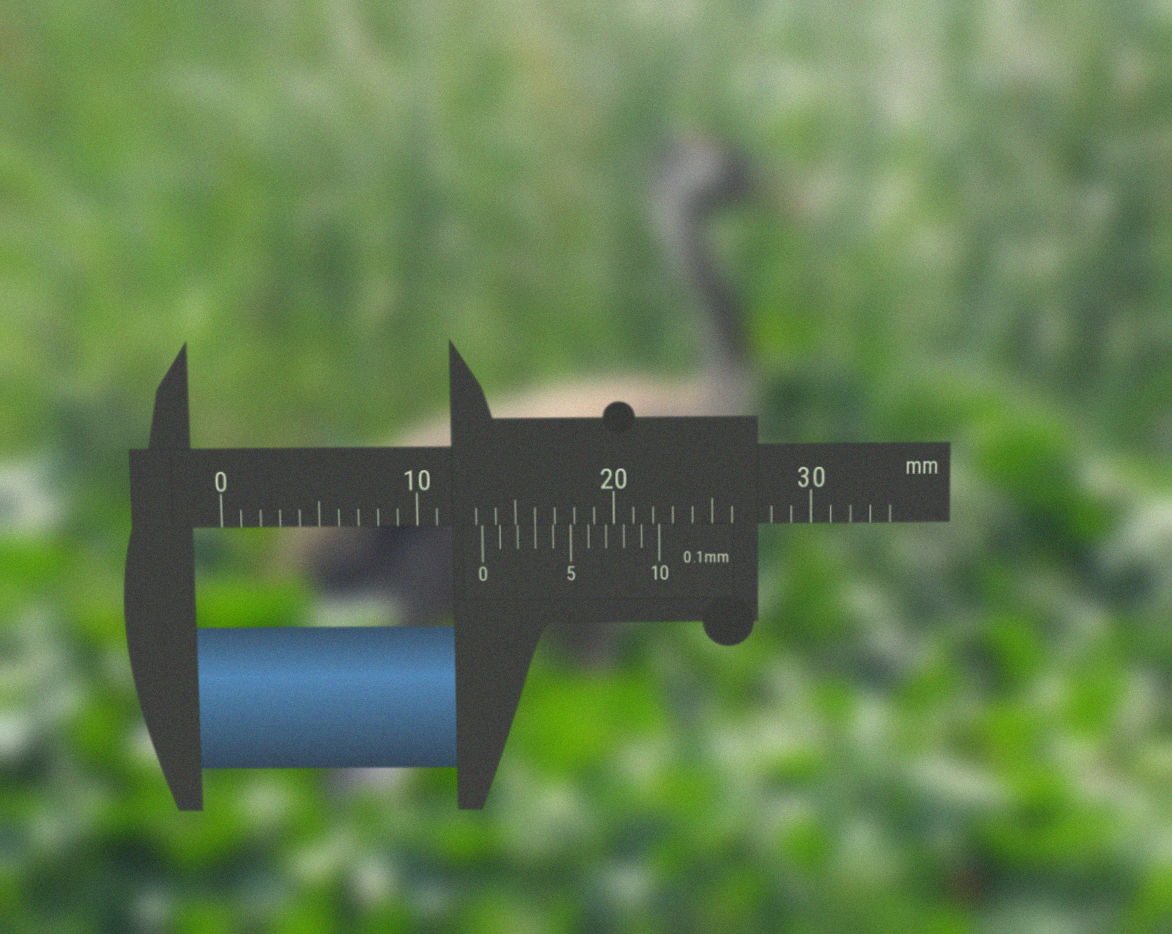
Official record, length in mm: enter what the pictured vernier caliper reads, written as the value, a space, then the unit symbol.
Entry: 13.3 mm
